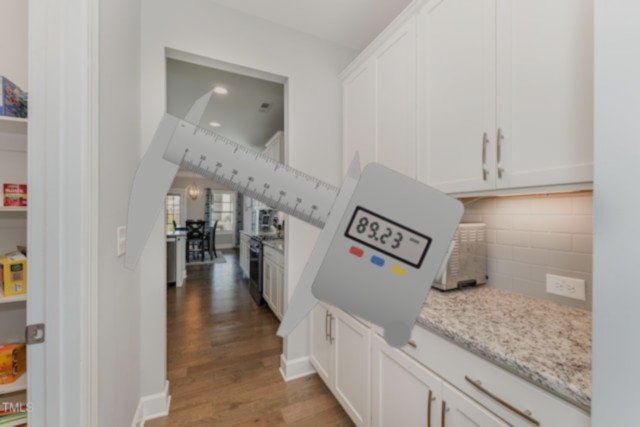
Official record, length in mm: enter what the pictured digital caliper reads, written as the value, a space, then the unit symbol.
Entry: 89.23 mm
